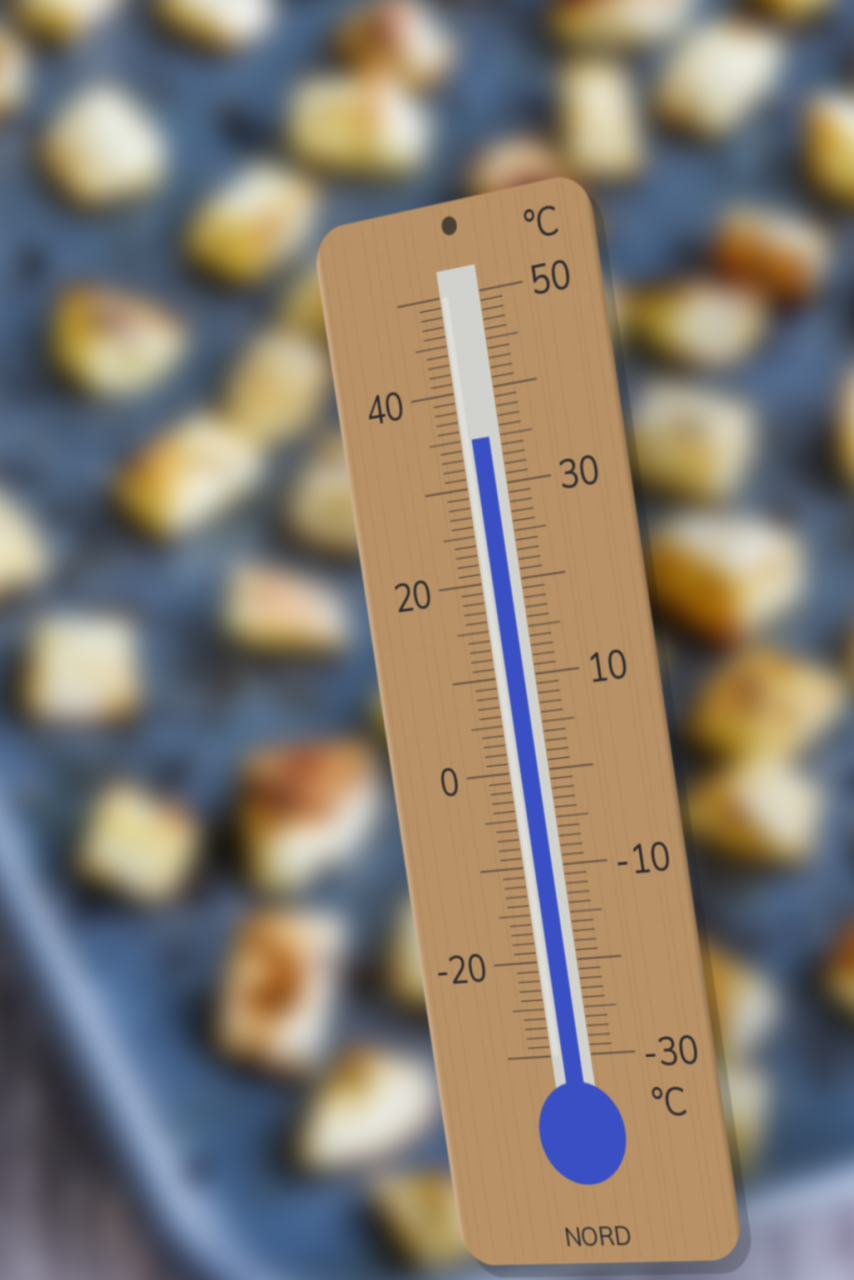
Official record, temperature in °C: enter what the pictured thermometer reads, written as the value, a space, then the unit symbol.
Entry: 35 °C
